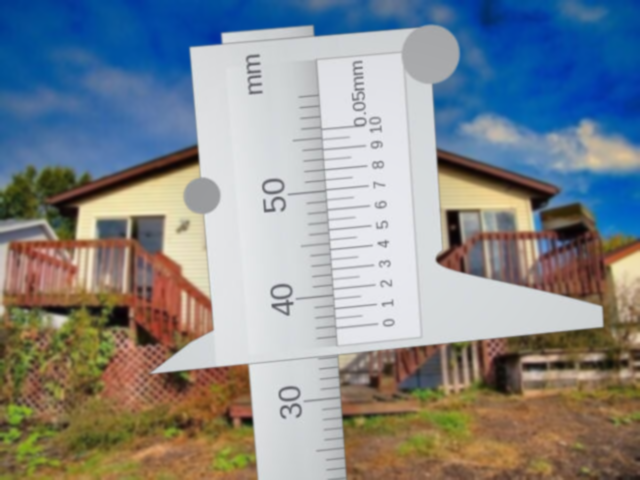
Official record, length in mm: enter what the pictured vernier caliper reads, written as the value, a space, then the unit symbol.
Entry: 36.8 mm
